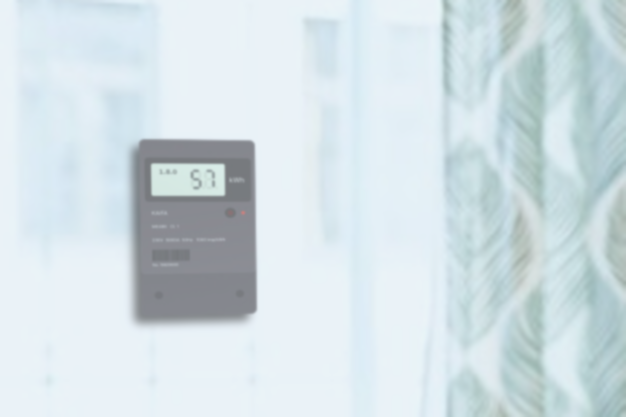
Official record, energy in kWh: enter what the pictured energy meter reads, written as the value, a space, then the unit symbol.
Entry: 57 kWh
